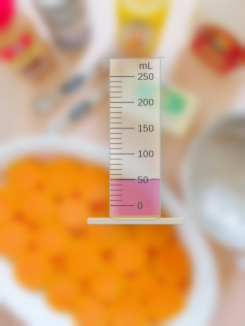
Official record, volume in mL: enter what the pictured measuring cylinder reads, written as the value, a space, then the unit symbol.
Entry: 50 mL
